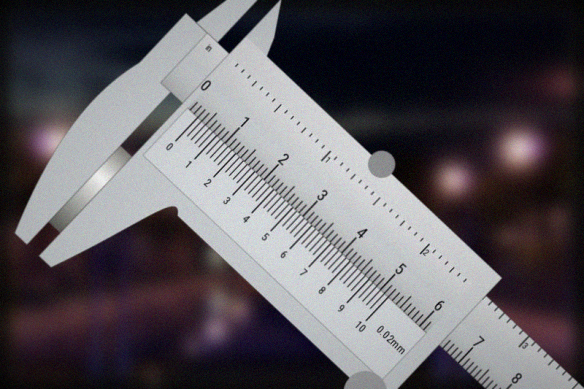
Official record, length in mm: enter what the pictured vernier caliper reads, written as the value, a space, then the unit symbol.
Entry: 3.0 mm
